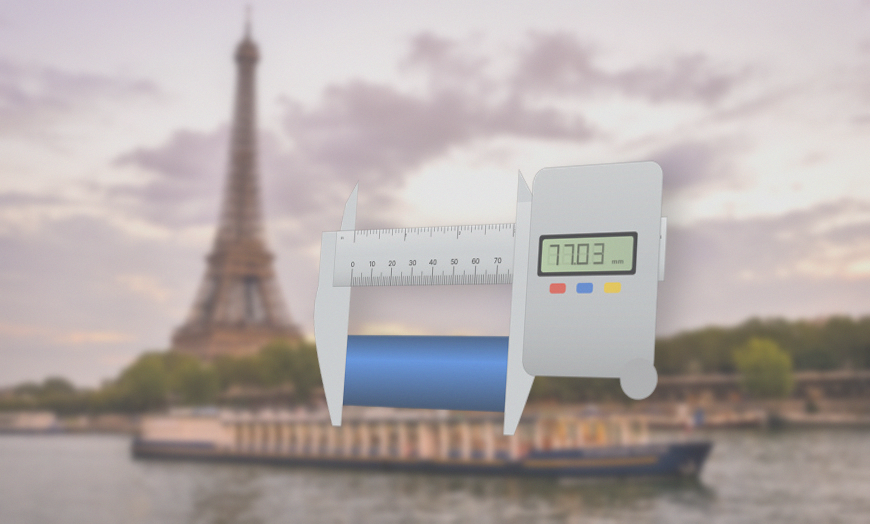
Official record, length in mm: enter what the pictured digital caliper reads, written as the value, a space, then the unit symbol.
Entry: 77.03 mm
